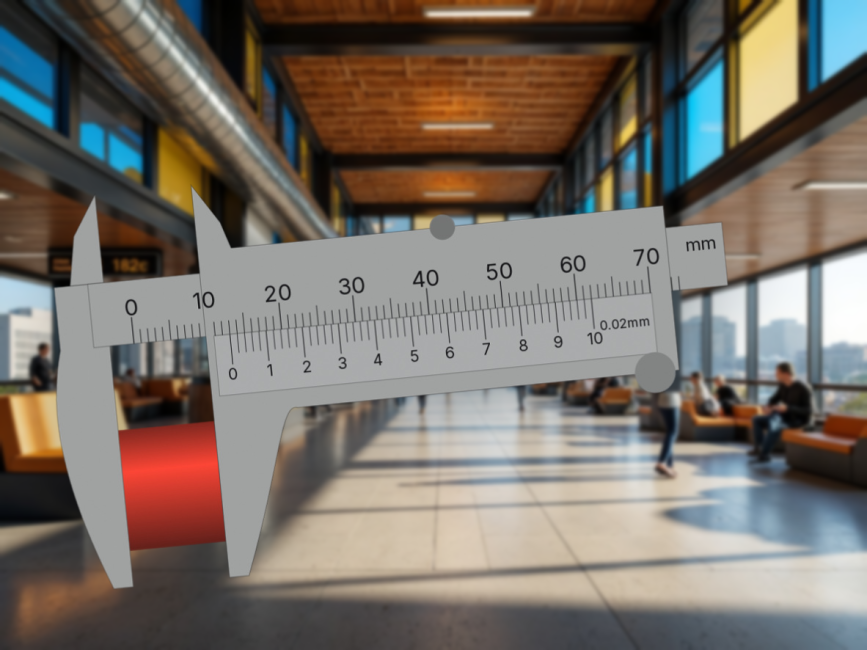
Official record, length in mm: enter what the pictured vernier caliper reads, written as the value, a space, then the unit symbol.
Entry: 13.0 mm
